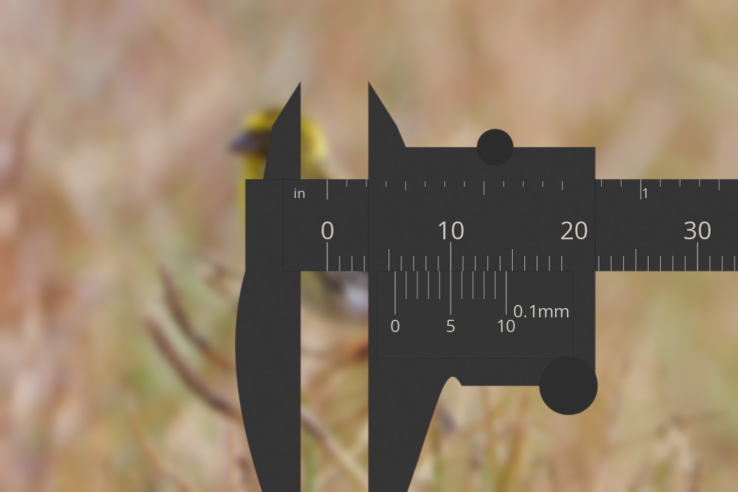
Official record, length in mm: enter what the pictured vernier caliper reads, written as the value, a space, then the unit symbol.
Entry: 5.5 mm
